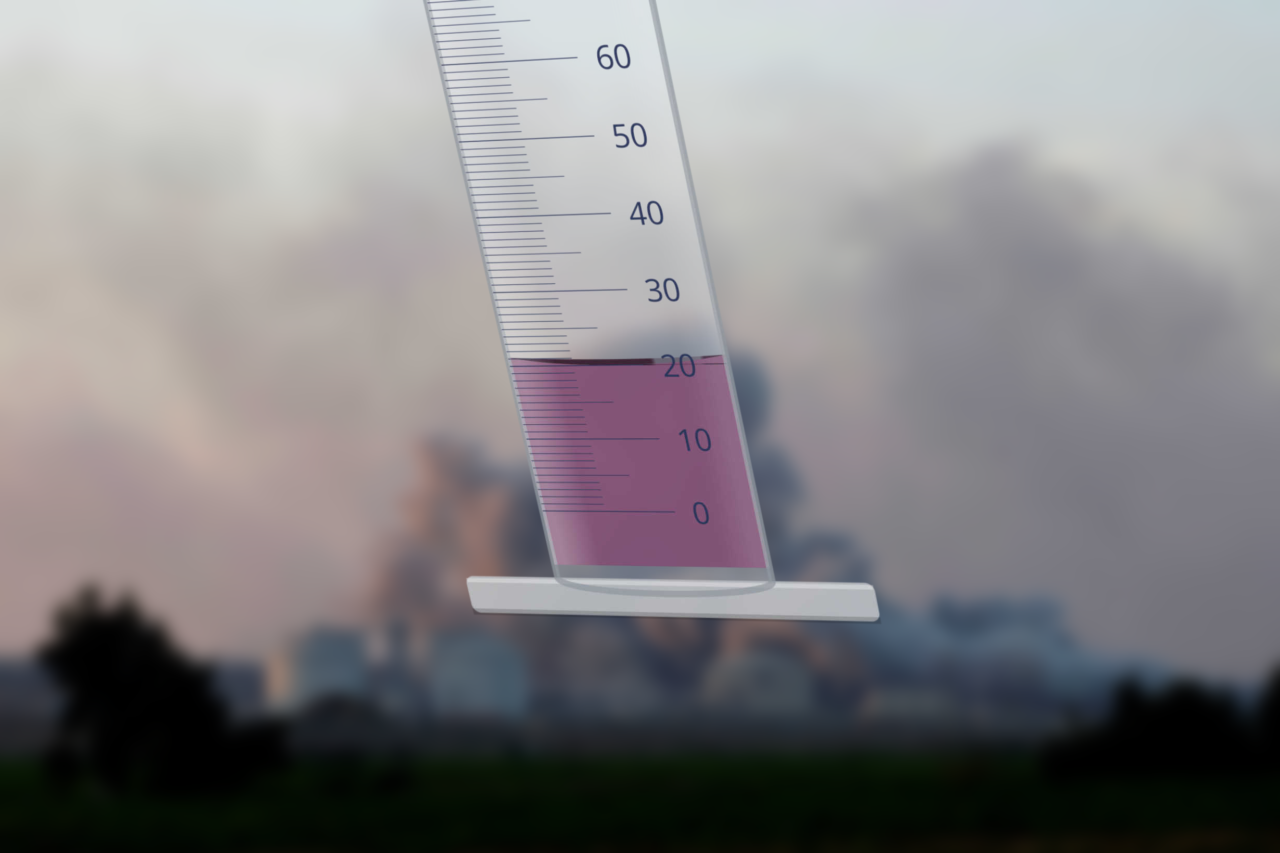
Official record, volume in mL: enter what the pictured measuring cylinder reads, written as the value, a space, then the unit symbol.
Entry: 20 mL
